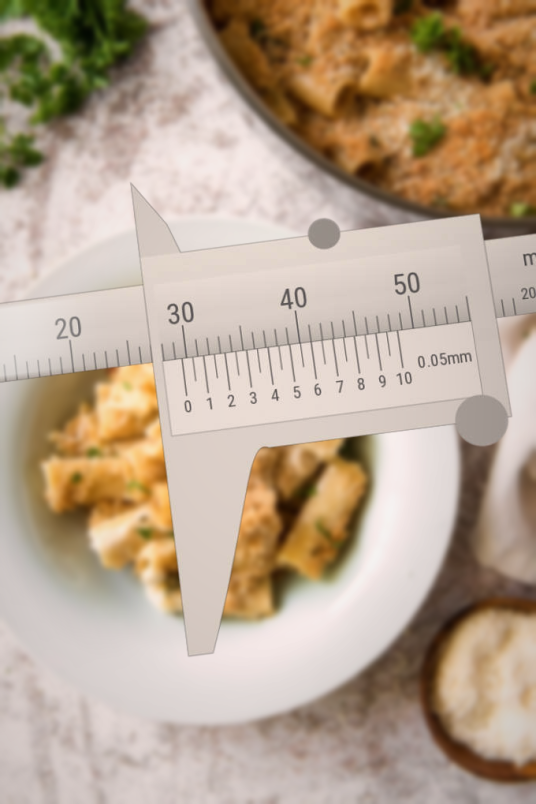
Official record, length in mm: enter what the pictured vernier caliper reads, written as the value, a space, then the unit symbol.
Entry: 29.6 mm
